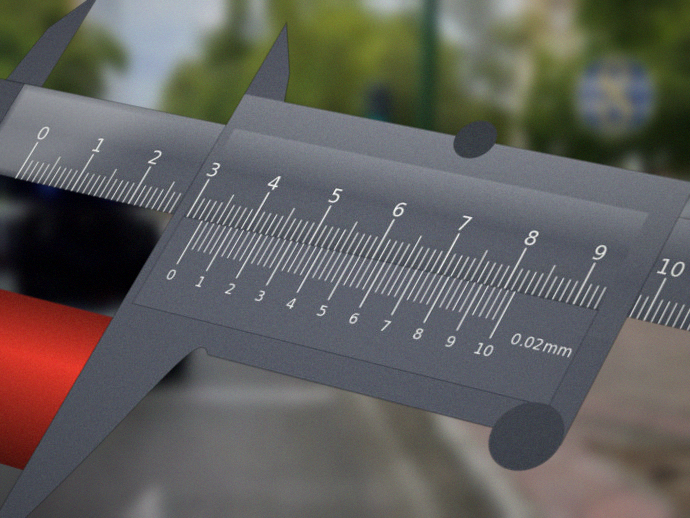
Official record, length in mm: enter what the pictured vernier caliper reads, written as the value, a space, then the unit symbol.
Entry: 32.6 mm
